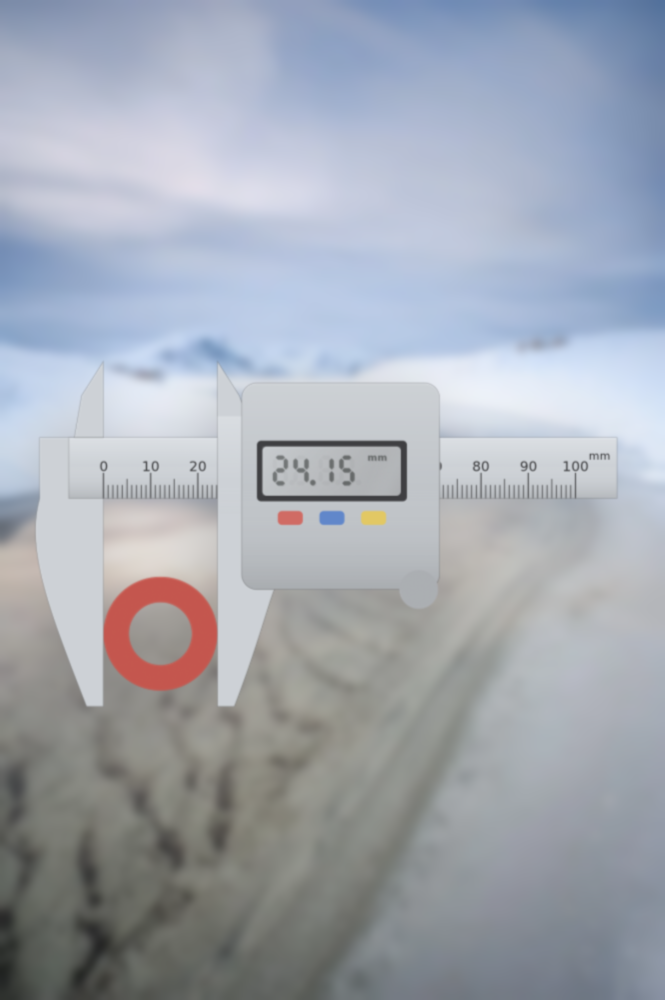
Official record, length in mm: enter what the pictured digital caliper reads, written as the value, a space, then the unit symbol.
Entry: 24.15 mm
